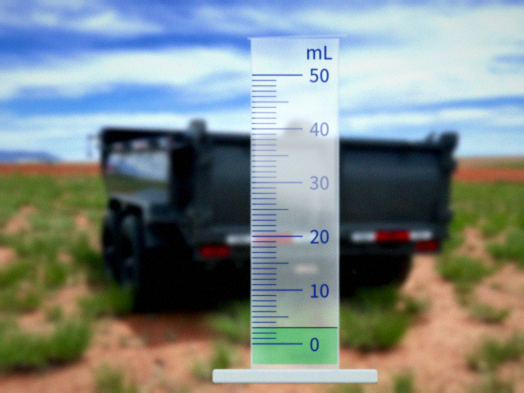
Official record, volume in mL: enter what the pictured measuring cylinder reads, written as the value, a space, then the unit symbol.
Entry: 3 mL
